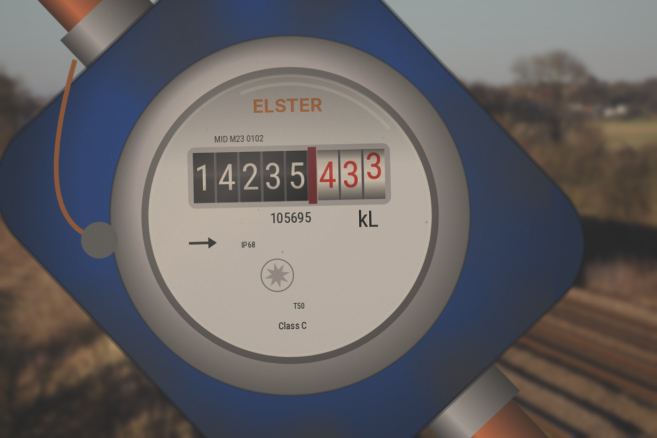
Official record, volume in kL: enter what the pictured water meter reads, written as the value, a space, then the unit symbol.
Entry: 14235.433 kL
